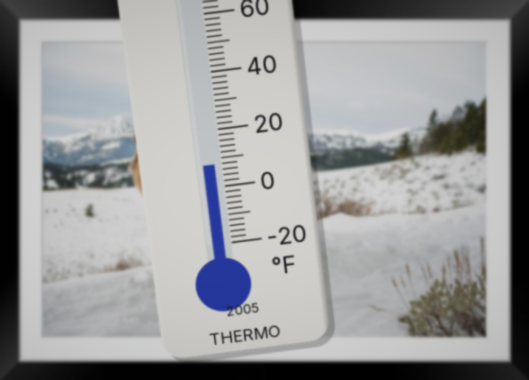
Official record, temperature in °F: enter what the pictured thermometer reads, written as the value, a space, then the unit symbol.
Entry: 8 °F
